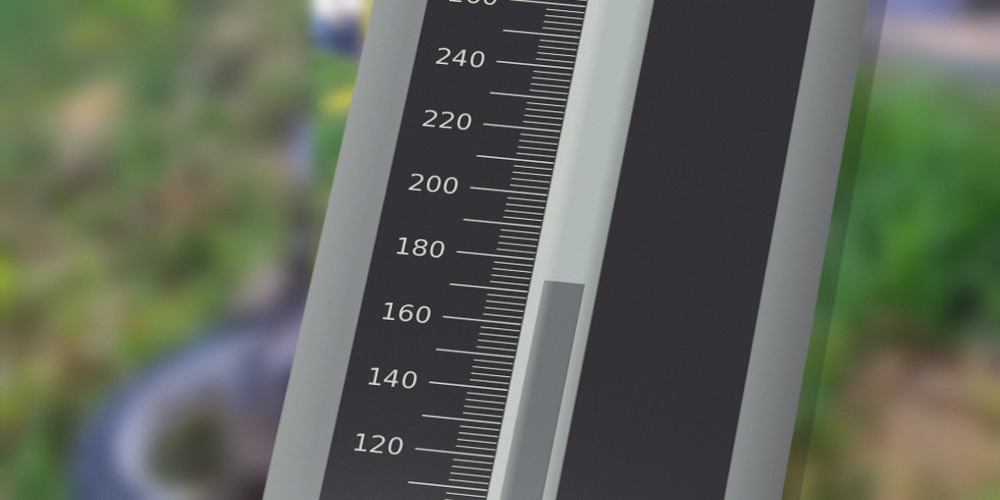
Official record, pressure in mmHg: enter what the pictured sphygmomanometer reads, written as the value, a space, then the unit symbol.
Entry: 174 mmHg
